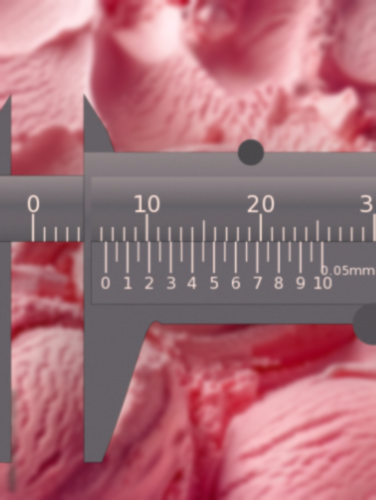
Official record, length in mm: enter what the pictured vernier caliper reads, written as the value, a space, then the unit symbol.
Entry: 6.4 mm
